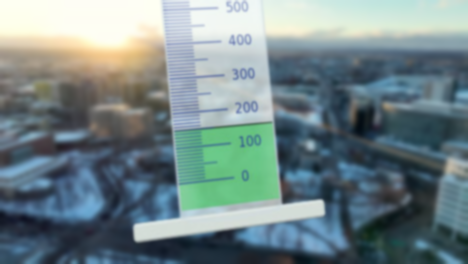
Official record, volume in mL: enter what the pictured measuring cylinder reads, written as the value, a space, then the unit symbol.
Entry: 150 mL
